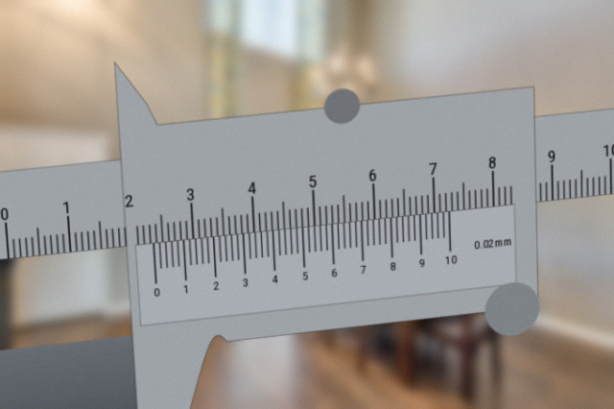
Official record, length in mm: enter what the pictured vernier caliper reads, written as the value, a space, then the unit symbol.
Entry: 23.5 mm
